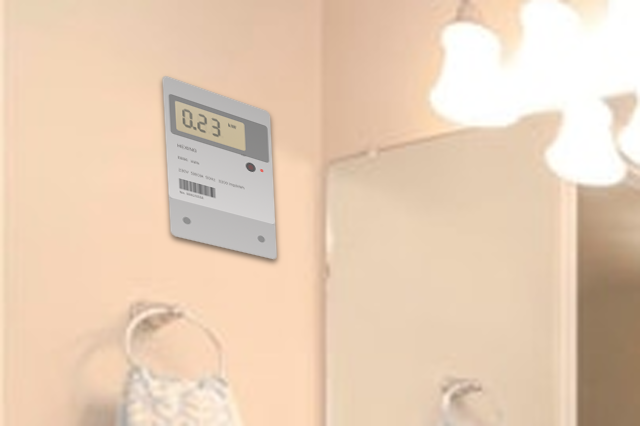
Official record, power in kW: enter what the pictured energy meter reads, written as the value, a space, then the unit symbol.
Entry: 0.23 kW
